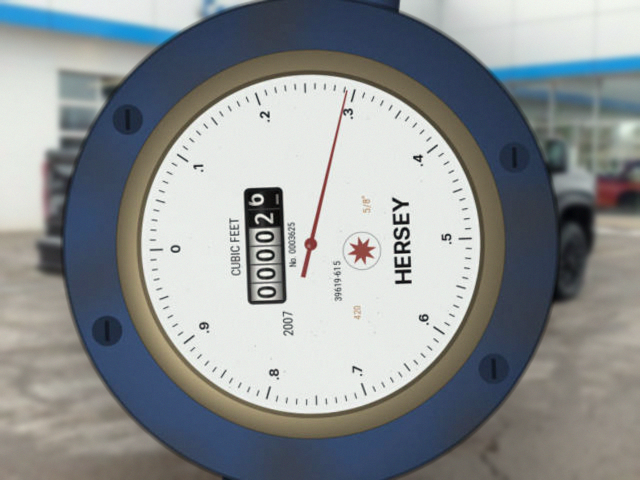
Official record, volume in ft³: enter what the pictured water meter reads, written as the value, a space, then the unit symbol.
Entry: 26.29 ft³
